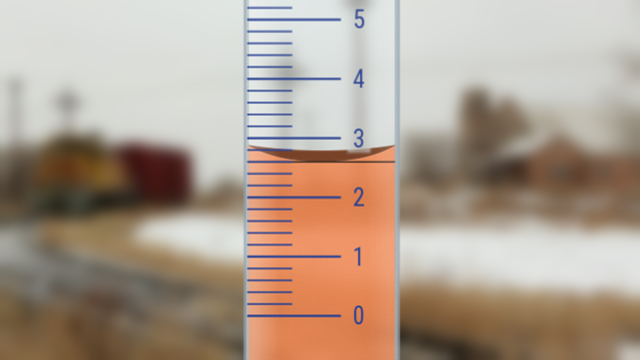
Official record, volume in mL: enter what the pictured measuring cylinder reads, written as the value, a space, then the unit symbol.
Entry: 2.6 mL
